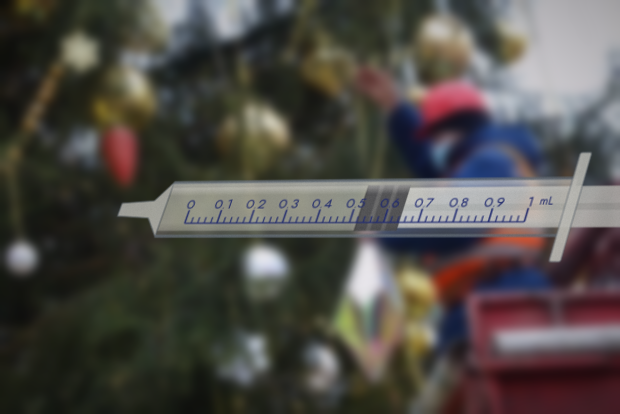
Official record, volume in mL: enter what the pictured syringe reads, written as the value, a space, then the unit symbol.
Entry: 0.52 mL
